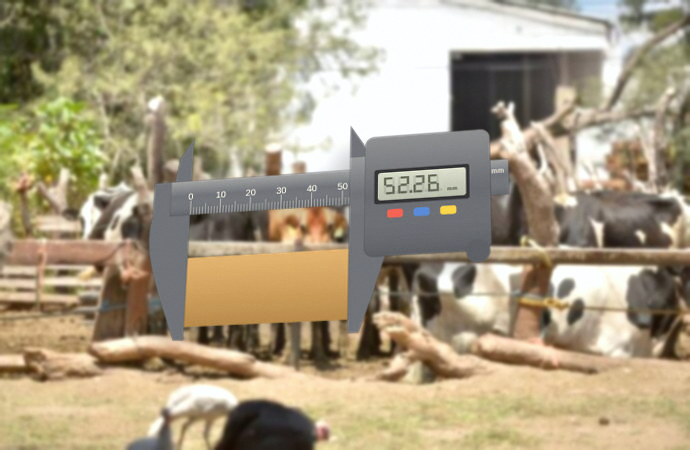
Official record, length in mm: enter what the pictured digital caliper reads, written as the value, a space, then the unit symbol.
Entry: 52.26 mm
